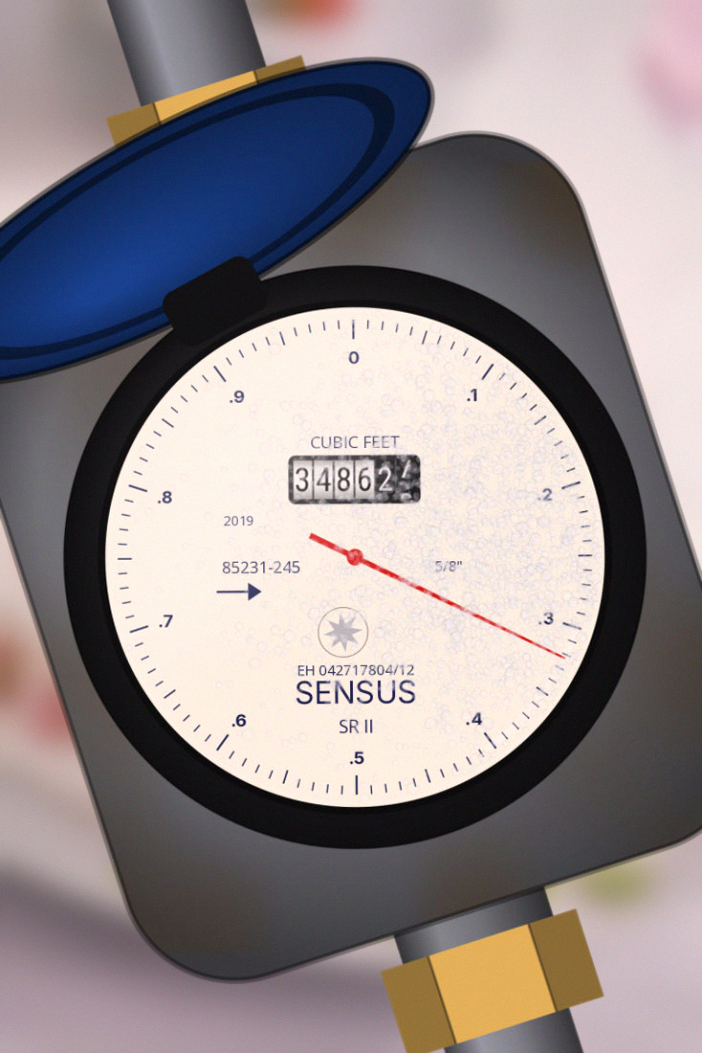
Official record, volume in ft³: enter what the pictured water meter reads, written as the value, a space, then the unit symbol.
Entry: 348627.32 ft³
